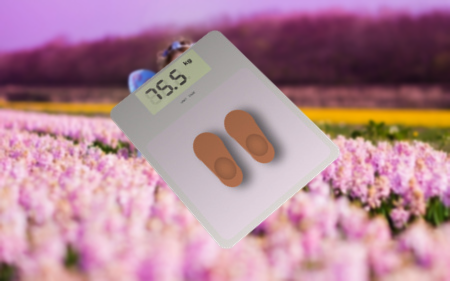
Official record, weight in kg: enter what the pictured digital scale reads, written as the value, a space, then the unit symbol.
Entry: 75.5 kg
